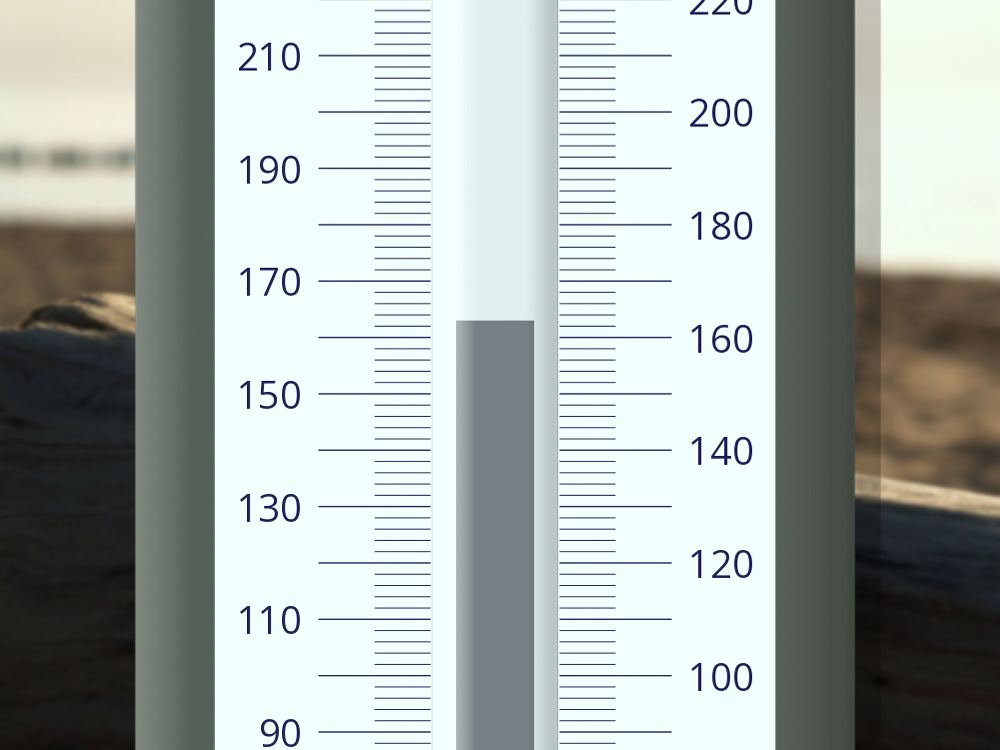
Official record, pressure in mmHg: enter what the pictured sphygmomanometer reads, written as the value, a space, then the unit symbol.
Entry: 163 mmHg
